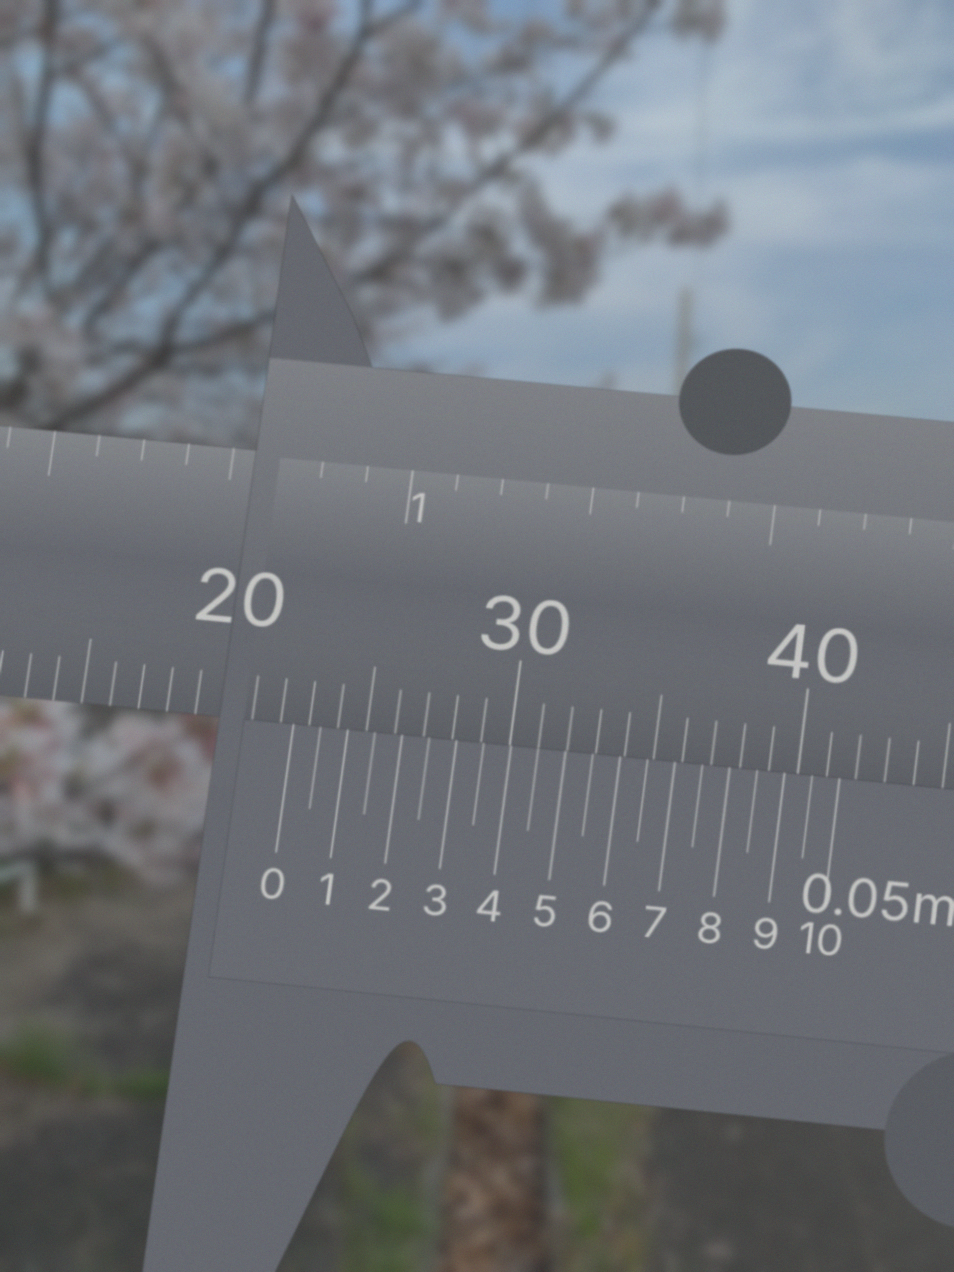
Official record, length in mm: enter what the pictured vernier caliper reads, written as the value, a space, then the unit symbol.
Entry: 22.45 mm
